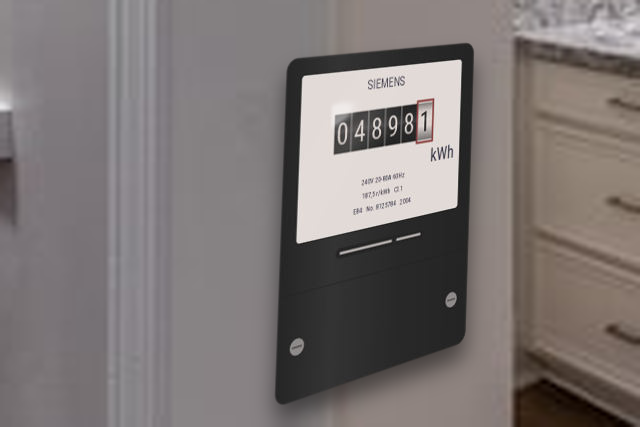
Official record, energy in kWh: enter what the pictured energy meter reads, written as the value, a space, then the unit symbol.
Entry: 4898.1 kWh
